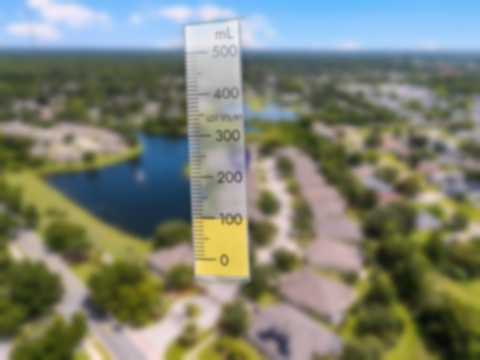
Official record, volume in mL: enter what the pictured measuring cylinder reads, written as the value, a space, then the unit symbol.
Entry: 100 mL
